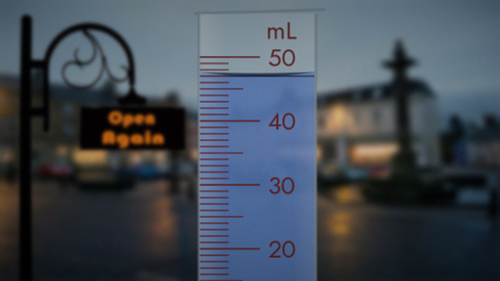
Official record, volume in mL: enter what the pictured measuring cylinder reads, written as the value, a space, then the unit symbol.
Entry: 47 mL
